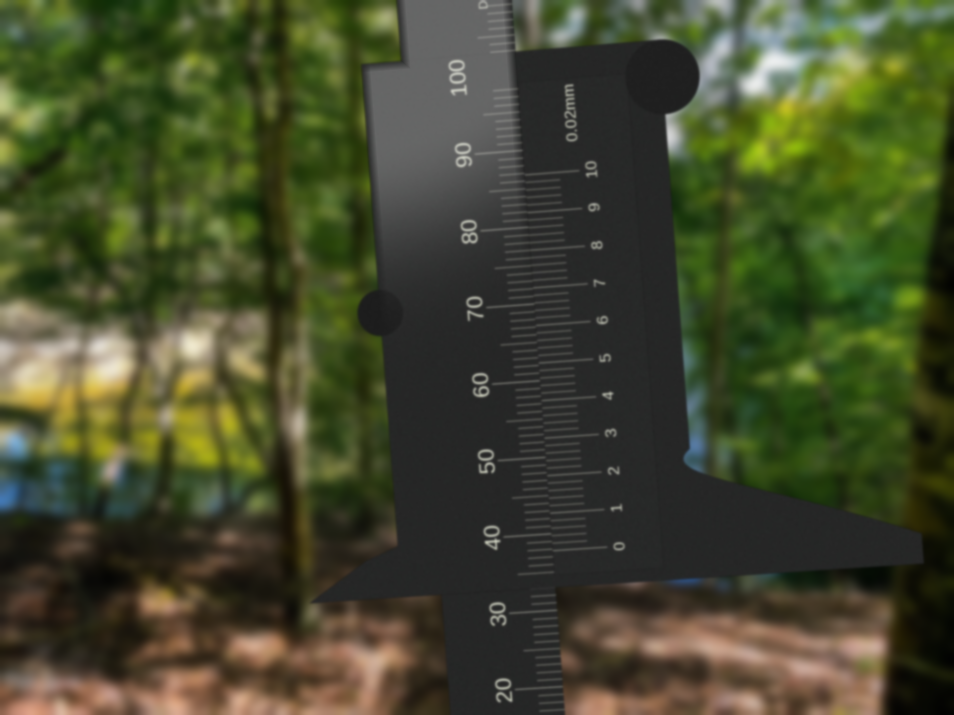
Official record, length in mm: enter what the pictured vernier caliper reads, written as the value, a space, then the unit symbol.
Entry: 37.8 mm
